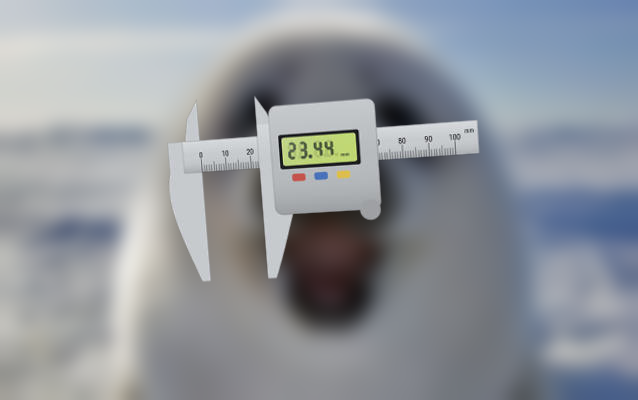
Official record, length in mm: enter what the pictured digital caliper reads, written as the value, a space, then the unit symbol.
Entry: 23.44 mm
